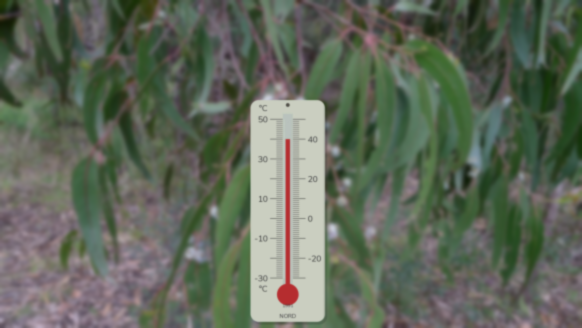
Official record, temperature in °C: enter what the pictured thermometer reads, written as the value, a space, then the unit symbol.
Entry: 40 °C
